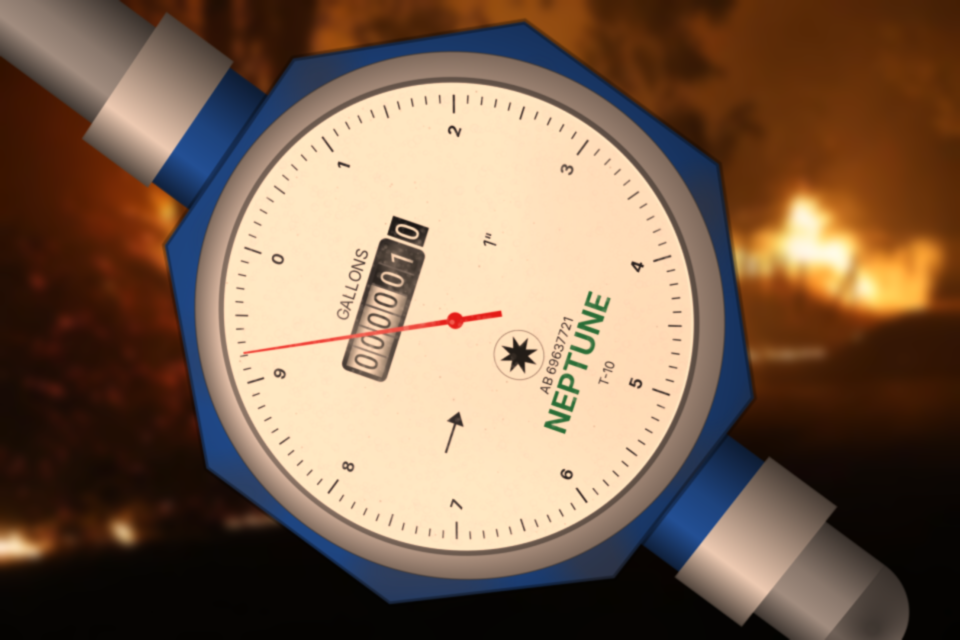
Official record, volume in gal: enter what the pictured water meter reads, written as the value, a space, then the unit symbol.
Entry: 9.2 gal
